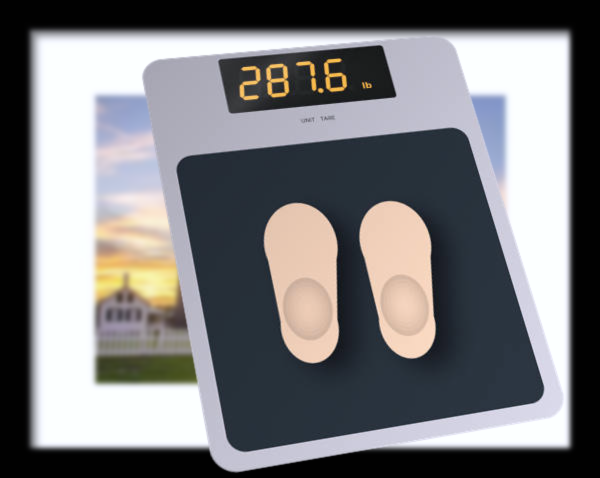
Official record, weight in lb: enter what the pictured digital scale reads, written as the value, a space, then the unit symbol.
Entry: 287.6 lb
